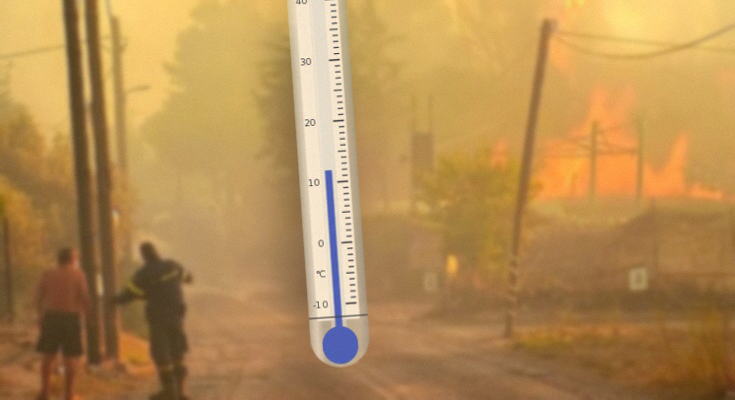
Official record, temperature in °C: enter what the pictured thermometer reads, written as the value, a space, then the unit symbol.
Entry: 12 °C
